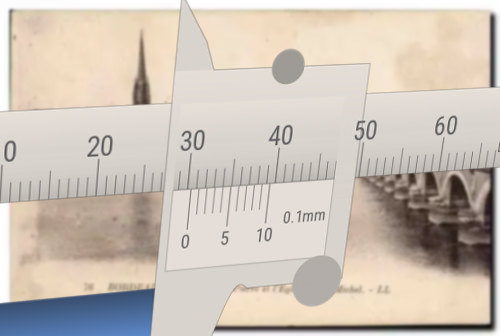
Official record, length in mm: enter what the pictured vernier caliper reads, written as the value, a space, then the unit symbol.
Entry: 30.4 mm
